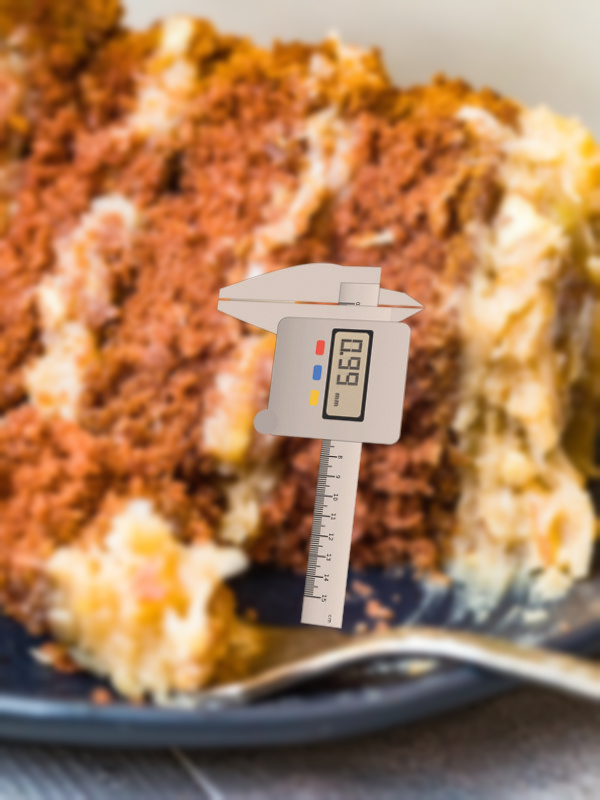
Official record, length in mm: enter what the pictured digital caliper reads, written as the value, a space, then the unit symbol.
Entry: 0.99 mm
